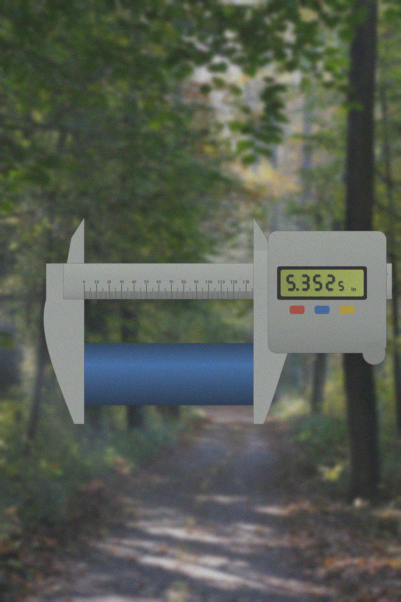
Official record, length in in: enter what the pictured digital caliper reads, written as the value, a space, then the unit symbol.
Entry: 5.3525 in
